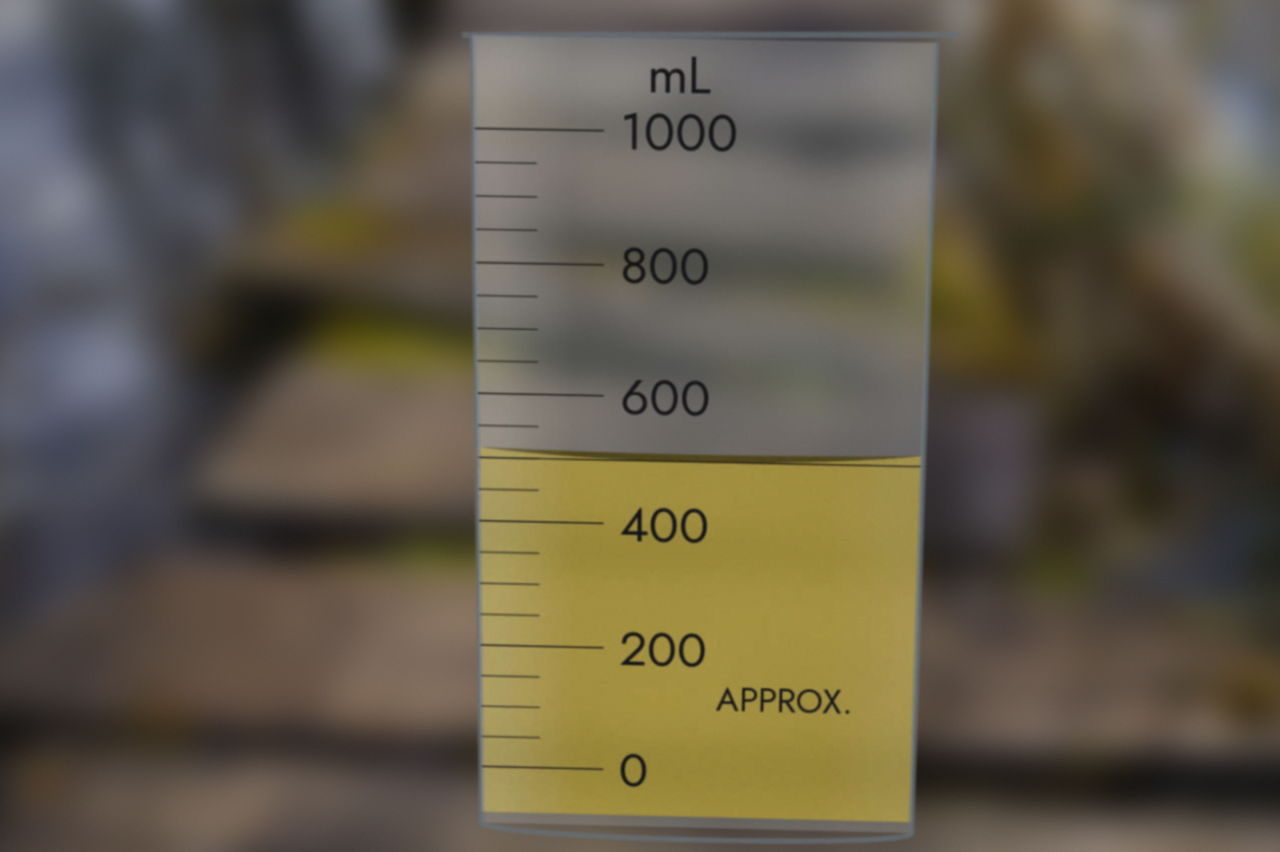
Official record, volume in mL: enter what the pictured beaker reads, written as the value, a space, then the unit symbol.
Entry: 500 mL
